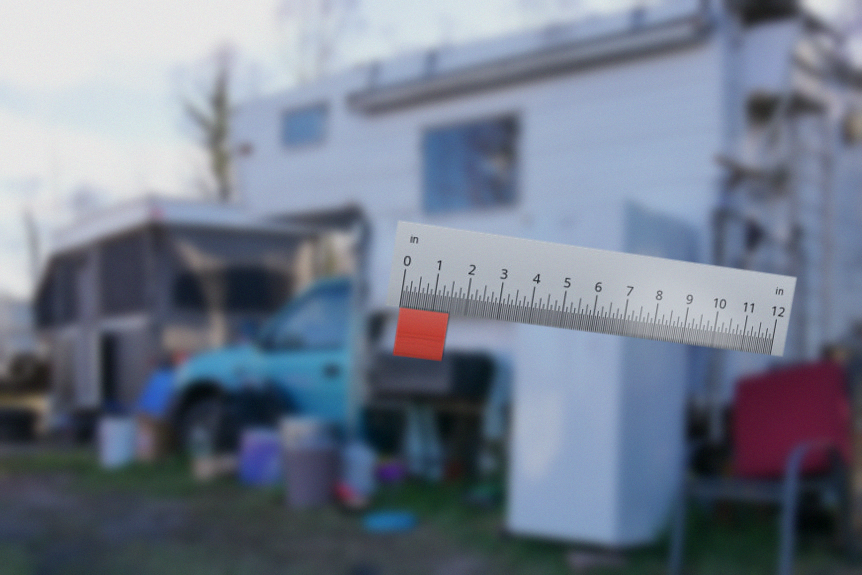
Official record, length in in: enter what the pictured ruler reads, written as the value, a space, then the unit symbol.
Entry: 1.5 in
